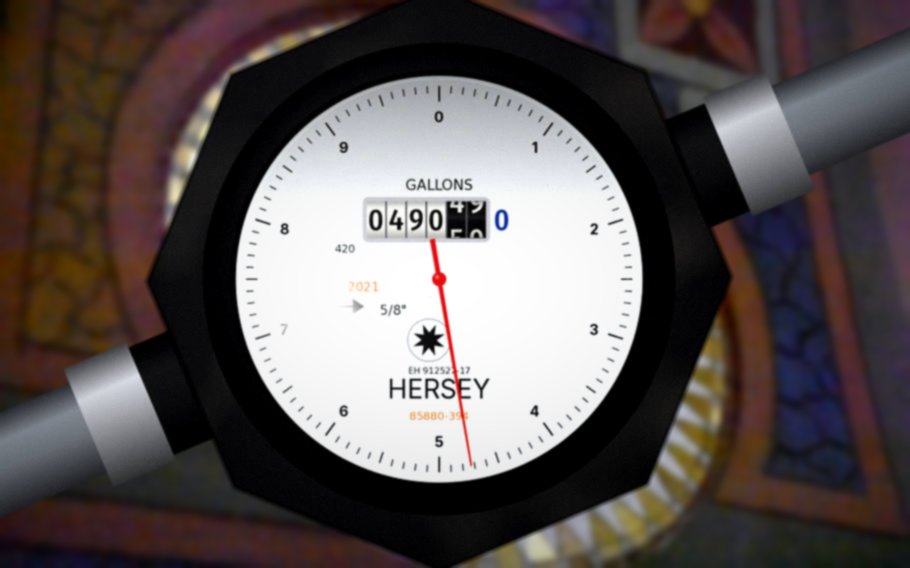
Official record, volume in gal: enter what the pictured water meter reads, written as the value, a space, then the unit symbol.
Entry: 490494.7 gal
